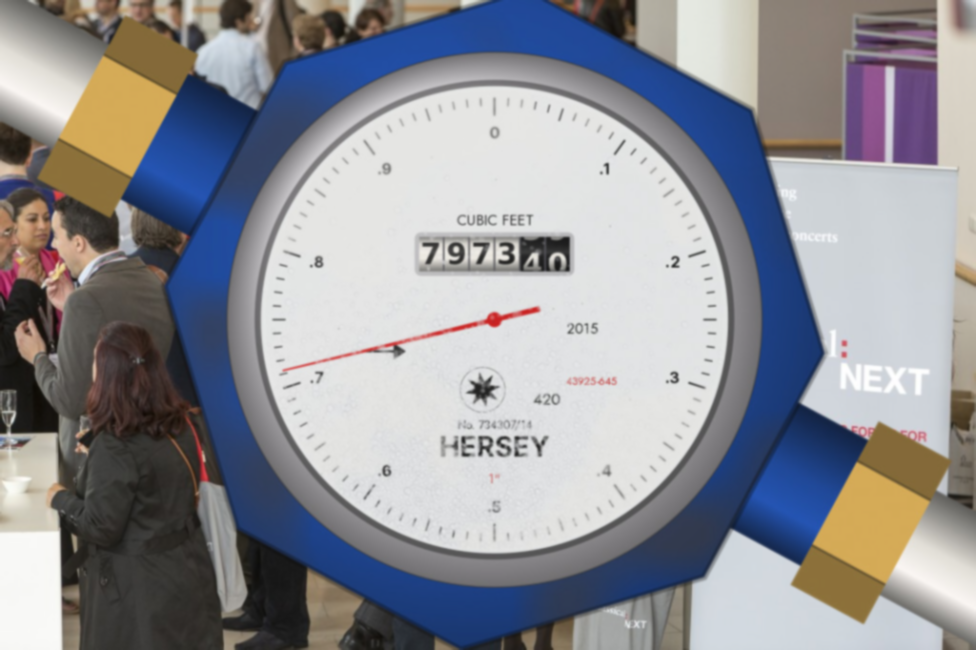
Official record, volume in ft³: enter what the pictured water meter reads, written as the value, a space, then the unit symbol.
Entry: 797339.71 ft³
